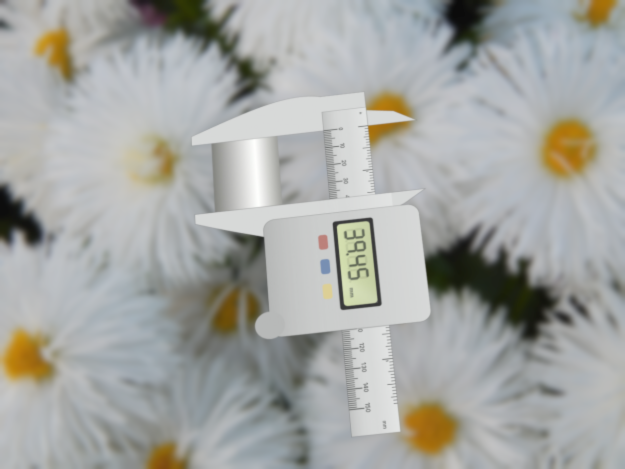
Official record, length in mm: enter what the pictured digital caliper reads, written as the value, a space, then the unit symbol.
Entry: 39.45 mm
